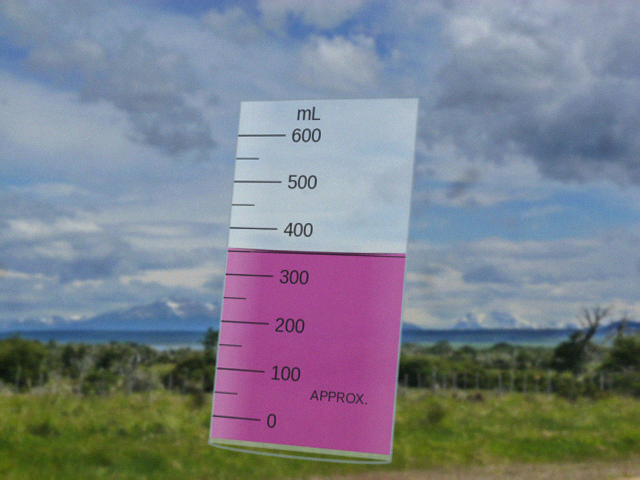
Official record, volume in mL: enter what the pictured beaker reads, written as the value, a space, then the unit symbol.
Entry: 350 mL
